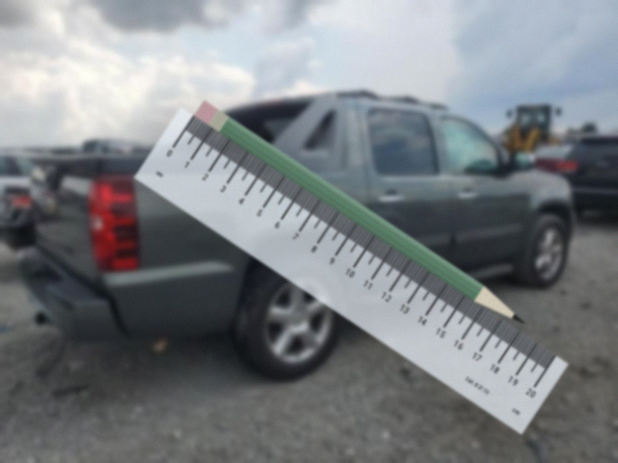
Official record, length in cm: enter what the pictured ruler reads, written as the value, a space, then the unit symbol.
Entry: 18 cm
